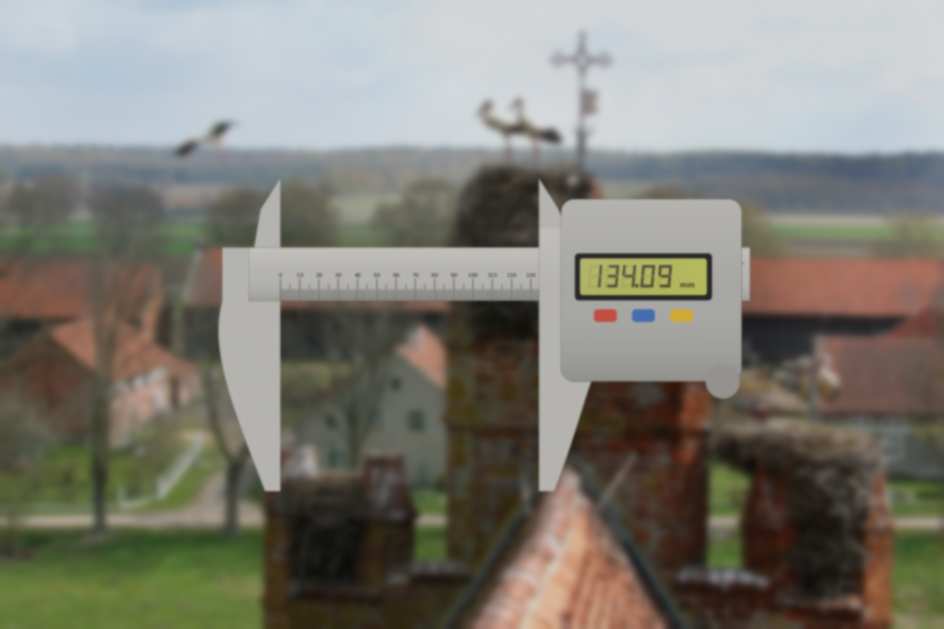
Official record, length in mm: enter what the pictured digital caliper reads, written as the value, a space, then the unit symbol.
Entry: 134.09 mm
